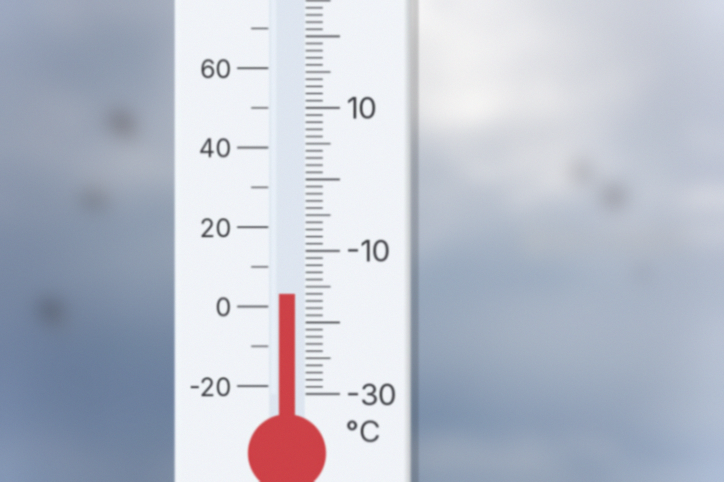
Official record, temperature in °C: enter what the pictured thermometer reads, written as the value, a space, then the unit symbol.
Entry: -16 °C
